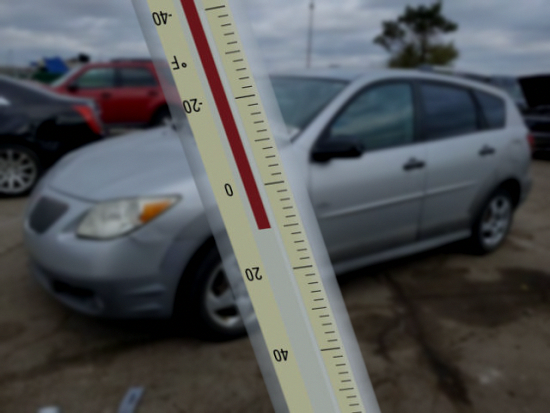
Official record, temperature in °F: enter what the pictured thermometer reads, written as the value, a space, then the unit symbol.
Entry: 10 °F
